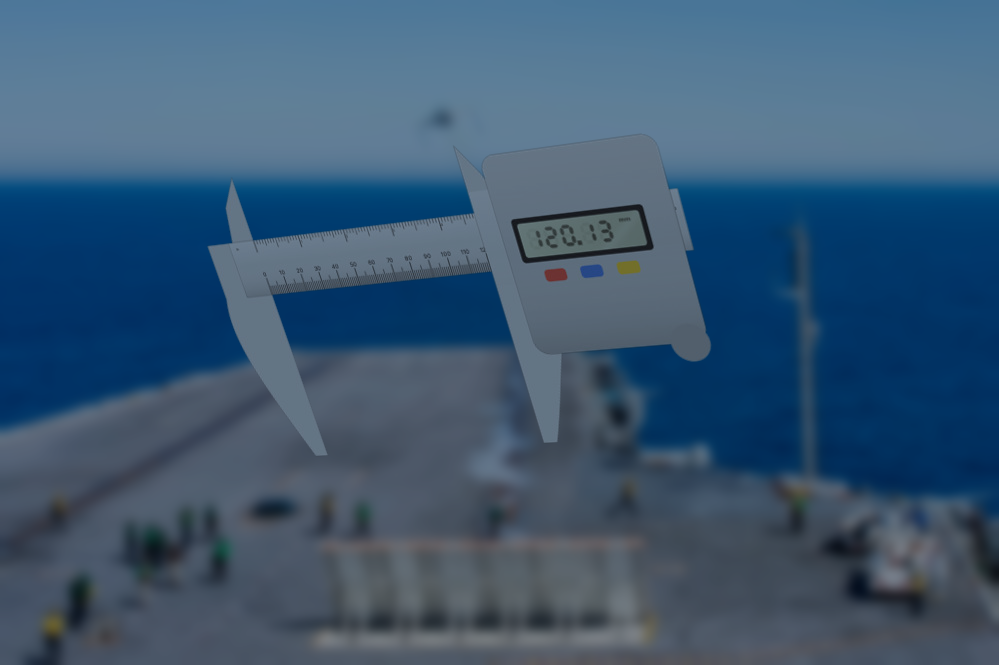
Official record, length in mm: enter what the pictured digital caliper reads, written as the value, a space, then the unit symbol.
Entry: 120.13 mm
